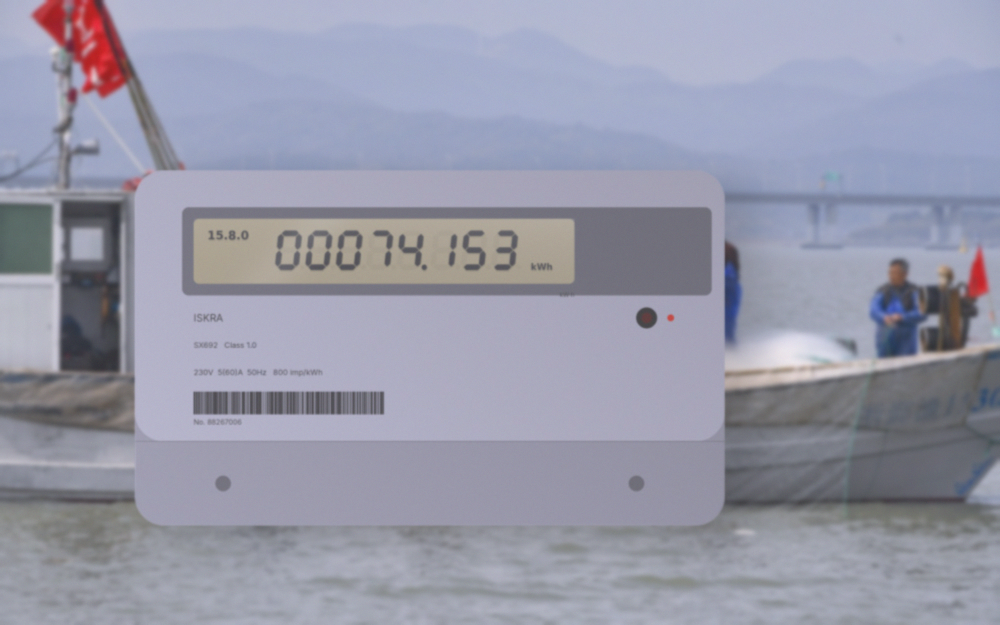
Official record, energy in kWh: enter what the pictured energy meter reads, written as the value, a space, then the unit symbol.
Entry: 74.153 kWh
